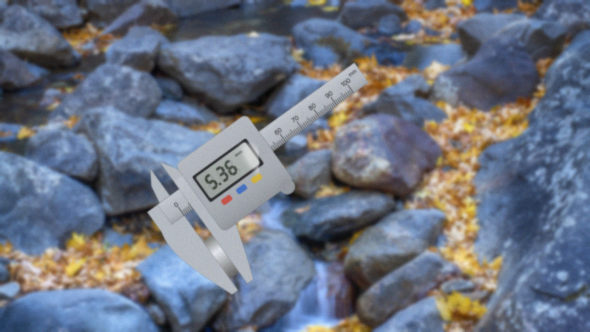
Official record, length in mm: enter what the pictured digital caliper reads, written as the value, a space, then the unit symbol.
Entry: 5.36 mm
